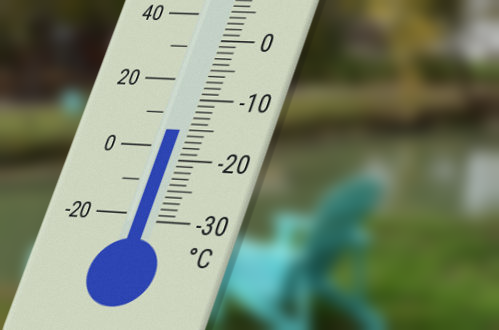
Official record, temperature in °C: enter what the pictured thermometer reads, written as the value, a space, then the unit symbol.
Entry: -15 °C
